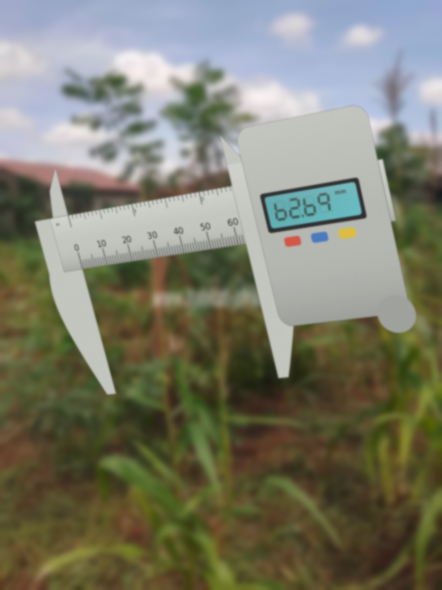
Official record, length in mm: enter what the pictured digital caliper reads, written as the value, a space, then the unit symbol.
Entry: 62.69 mm
